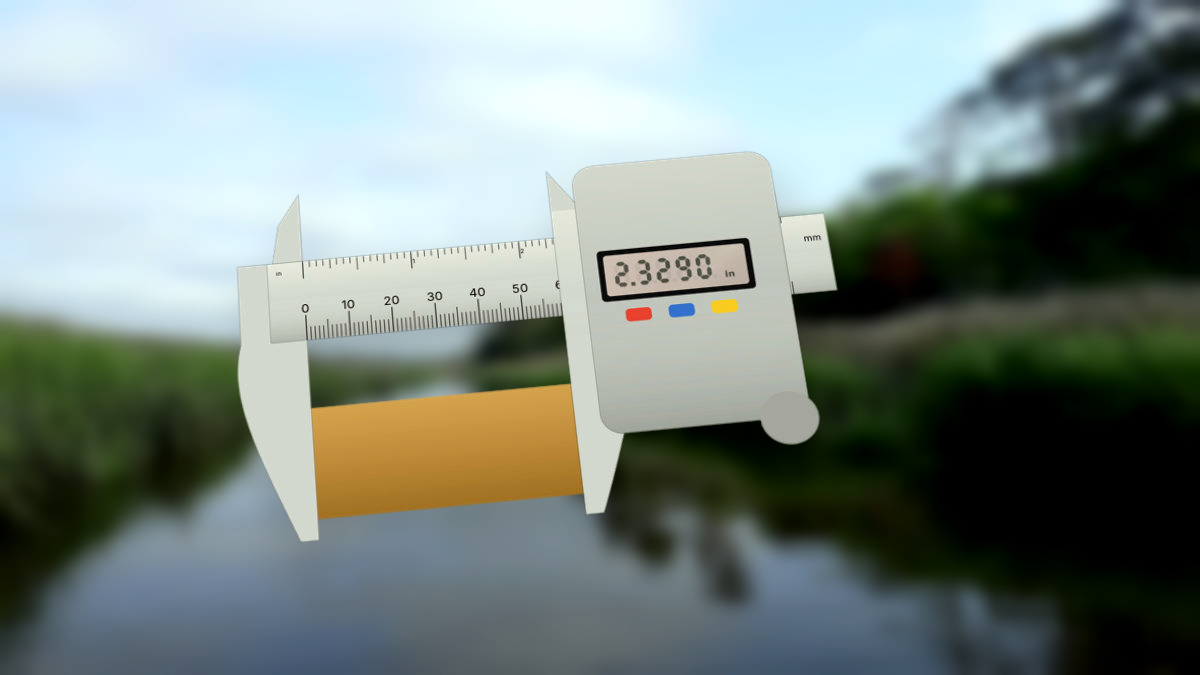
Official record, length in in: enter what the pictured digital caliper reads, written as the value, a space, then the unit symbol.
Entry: 2.3290 in
